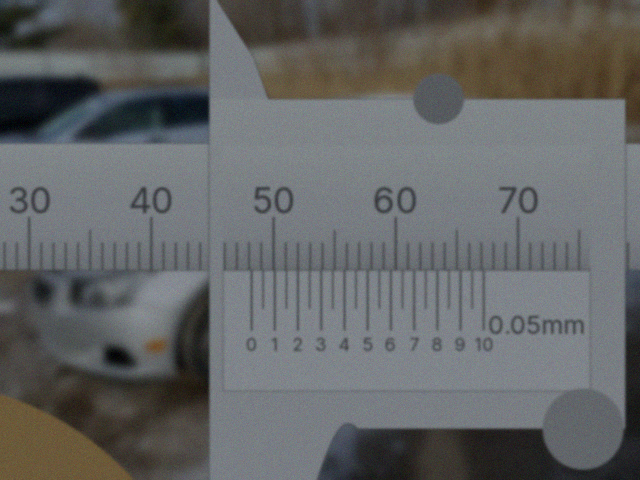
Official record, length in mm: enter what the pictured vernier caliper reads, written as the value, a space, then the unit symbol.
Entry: 48.2 mm
